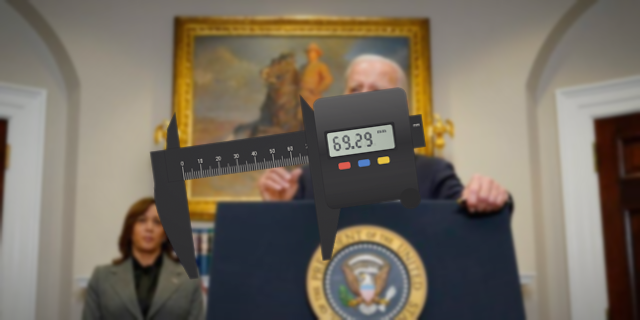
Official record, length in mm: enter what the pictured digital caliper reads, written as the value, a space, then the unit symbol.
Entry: 69.29 mm
